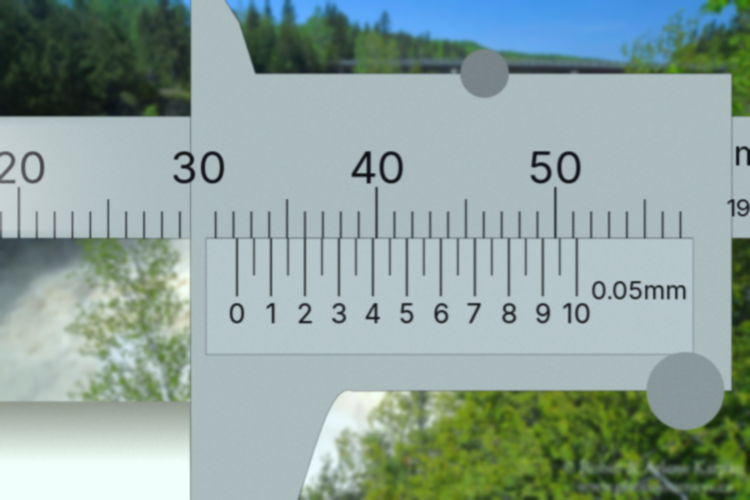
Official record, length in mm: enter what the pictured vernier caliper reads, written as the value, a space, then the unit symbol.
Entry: 32.2 mm
